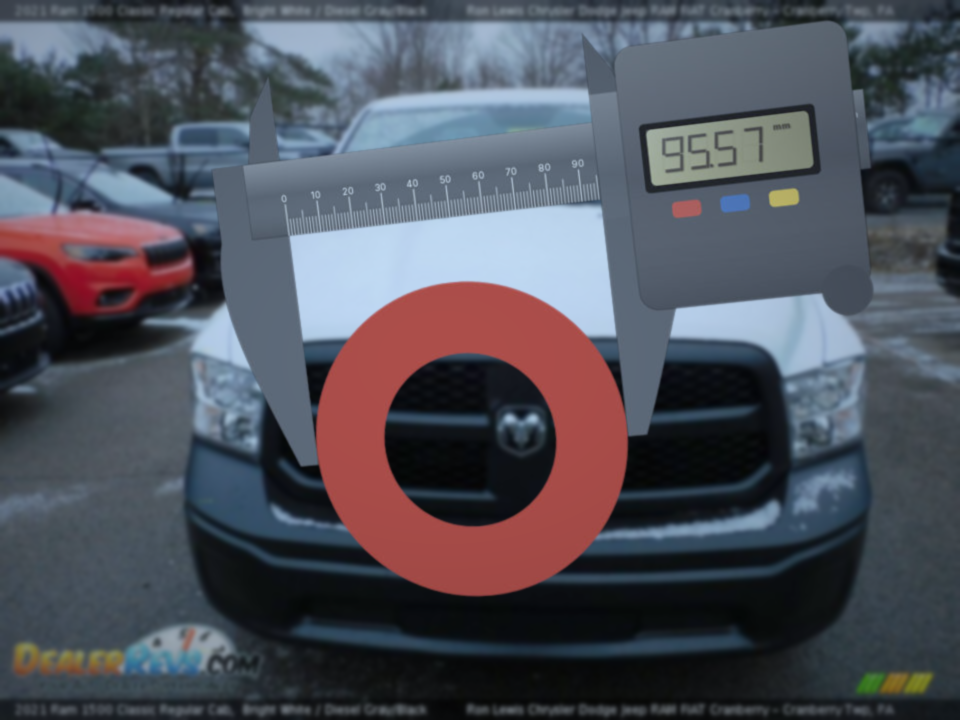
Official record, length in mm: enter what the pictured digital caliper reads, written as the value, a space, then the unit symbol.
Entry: 95.57 mm
